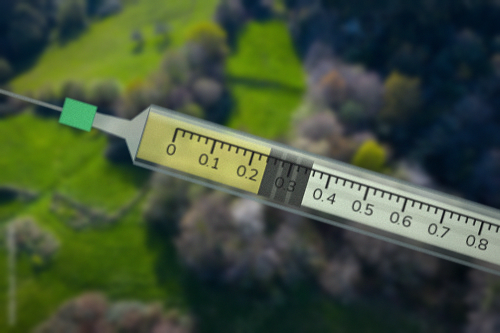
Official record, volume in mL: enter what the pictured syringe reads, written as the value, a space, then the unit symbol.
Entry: 0.24 mL
